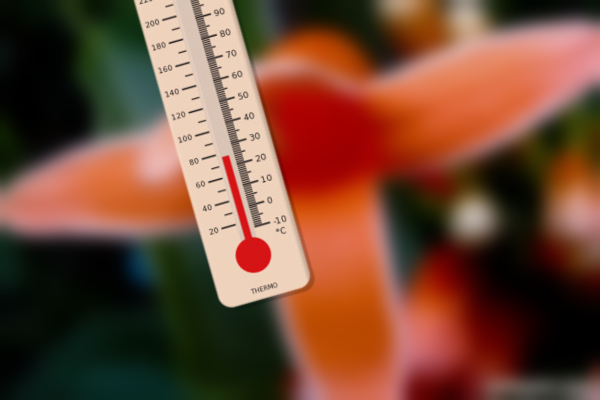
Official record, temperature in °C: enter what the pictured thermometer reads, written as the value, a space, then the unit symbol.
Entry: 25 °C
